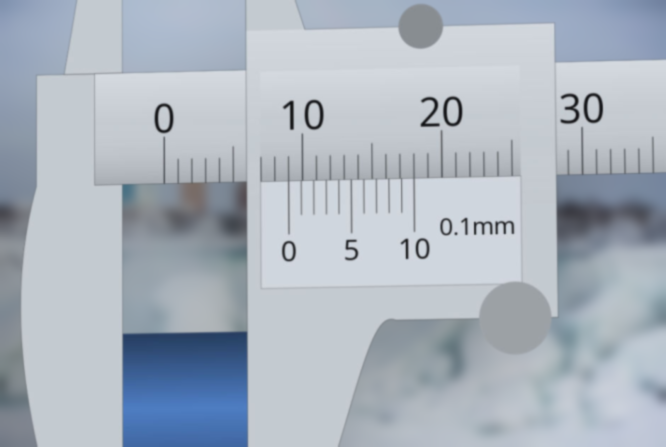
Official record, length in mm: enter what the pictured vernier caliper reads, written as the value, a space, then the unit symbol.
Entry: 9.0 mm
